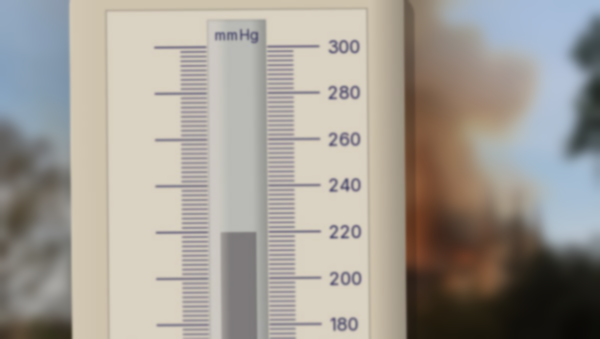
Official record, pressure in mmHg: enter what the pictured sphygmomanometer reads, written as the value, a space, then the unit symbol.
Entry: 220 mmHg
